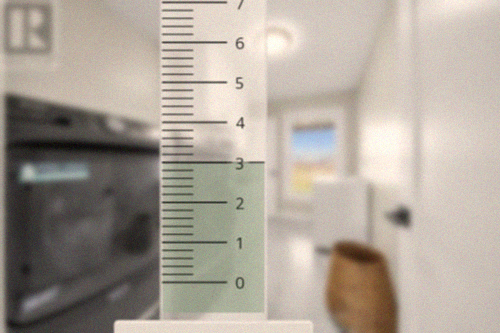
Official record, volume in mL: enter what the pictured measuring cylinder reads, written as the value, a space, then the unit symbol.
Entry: 3 mL
